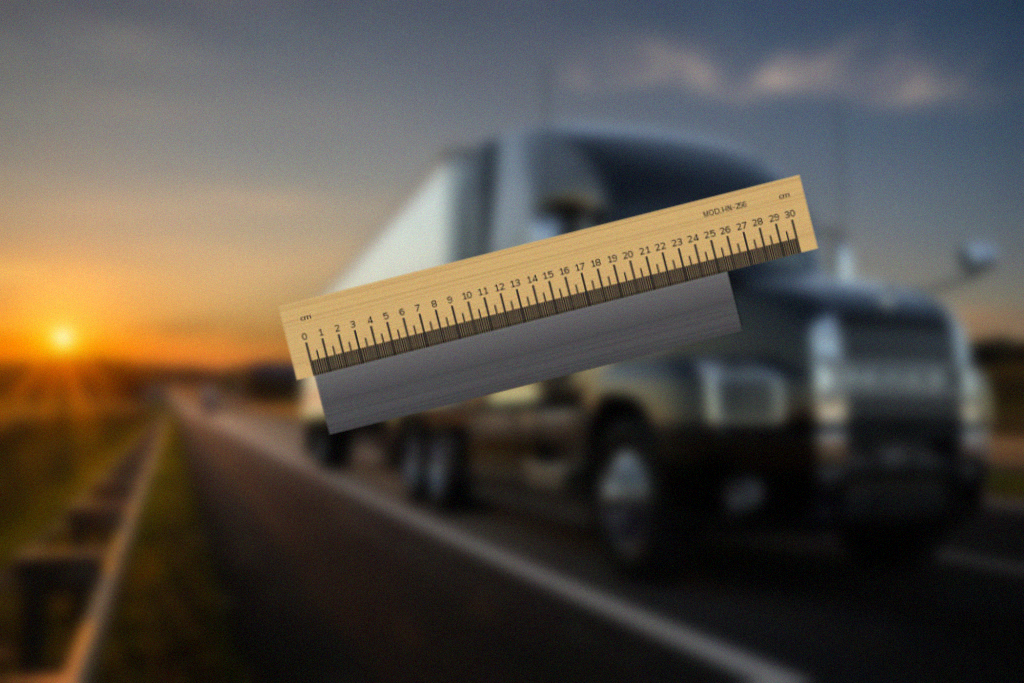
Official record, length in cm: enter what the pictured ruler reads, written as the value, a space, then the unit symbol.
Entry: 25.5 cm
